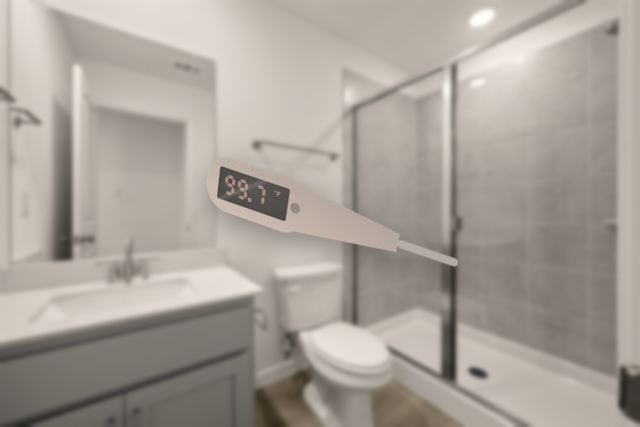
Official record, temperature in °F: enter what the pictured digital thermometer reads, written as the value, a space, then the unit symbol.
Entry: 99.7 °F
